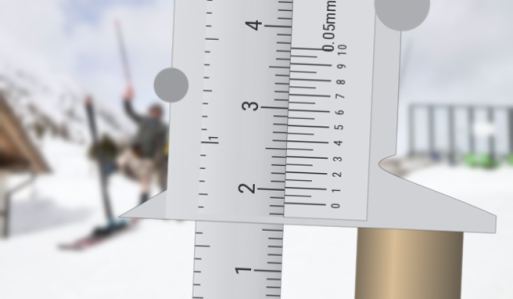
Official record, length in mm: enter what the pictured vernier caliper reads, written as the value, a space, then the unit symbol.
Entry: 18.4 mm
